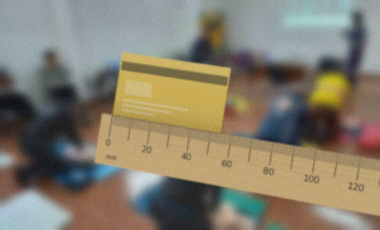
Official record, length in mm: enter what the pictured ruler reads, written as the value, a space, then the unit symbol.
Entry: 55 mm
